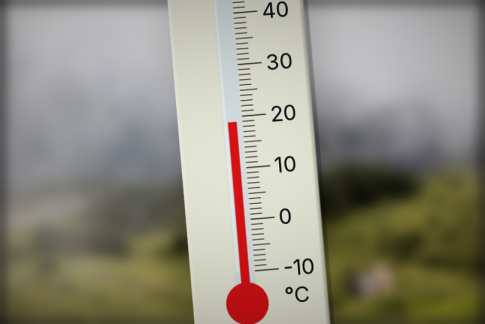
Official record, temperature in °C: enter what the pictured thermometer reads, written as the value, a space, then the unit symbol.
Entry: 19 °C
